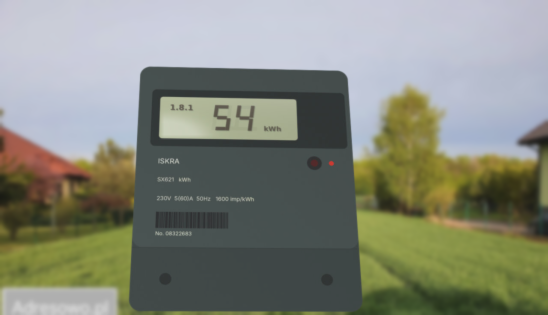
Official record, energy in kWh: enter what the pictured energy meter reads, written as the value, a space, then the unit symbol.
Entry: 54 kWh
